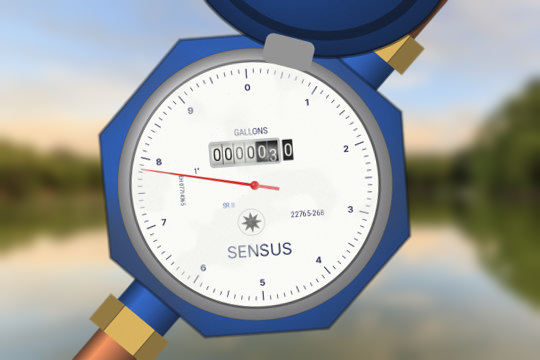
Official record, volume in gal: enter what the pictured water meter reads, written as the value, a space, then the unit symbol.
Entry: 27.8 gal
